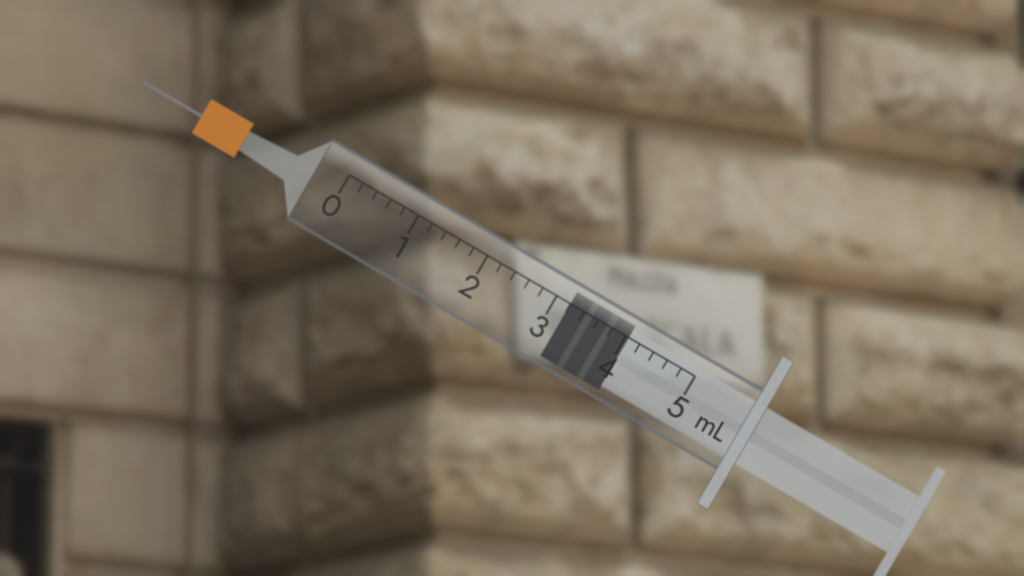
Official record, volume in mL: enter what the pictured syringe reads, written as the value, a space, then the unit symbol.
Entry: 3.2 mL
